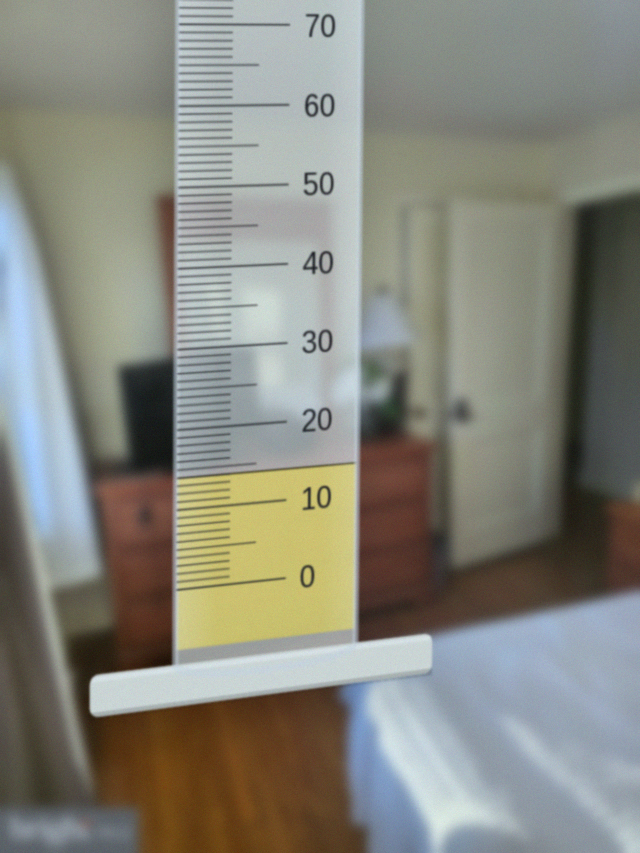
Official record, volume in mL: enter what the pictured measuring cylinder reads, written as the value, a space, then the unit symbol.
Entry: 14 mL
